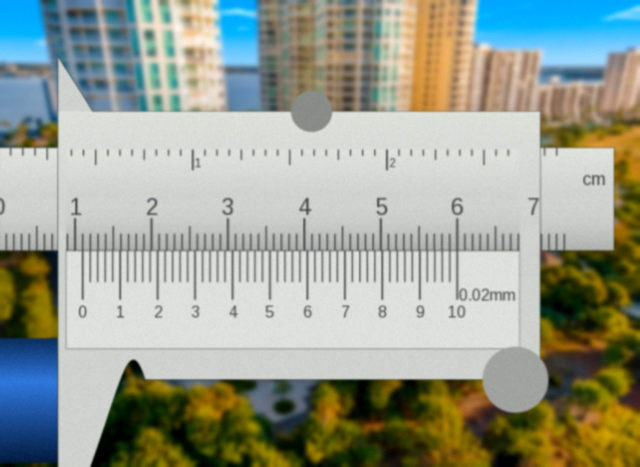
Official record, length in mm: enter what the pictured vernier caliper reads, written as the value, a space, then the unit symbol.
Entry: 11.0 mm
